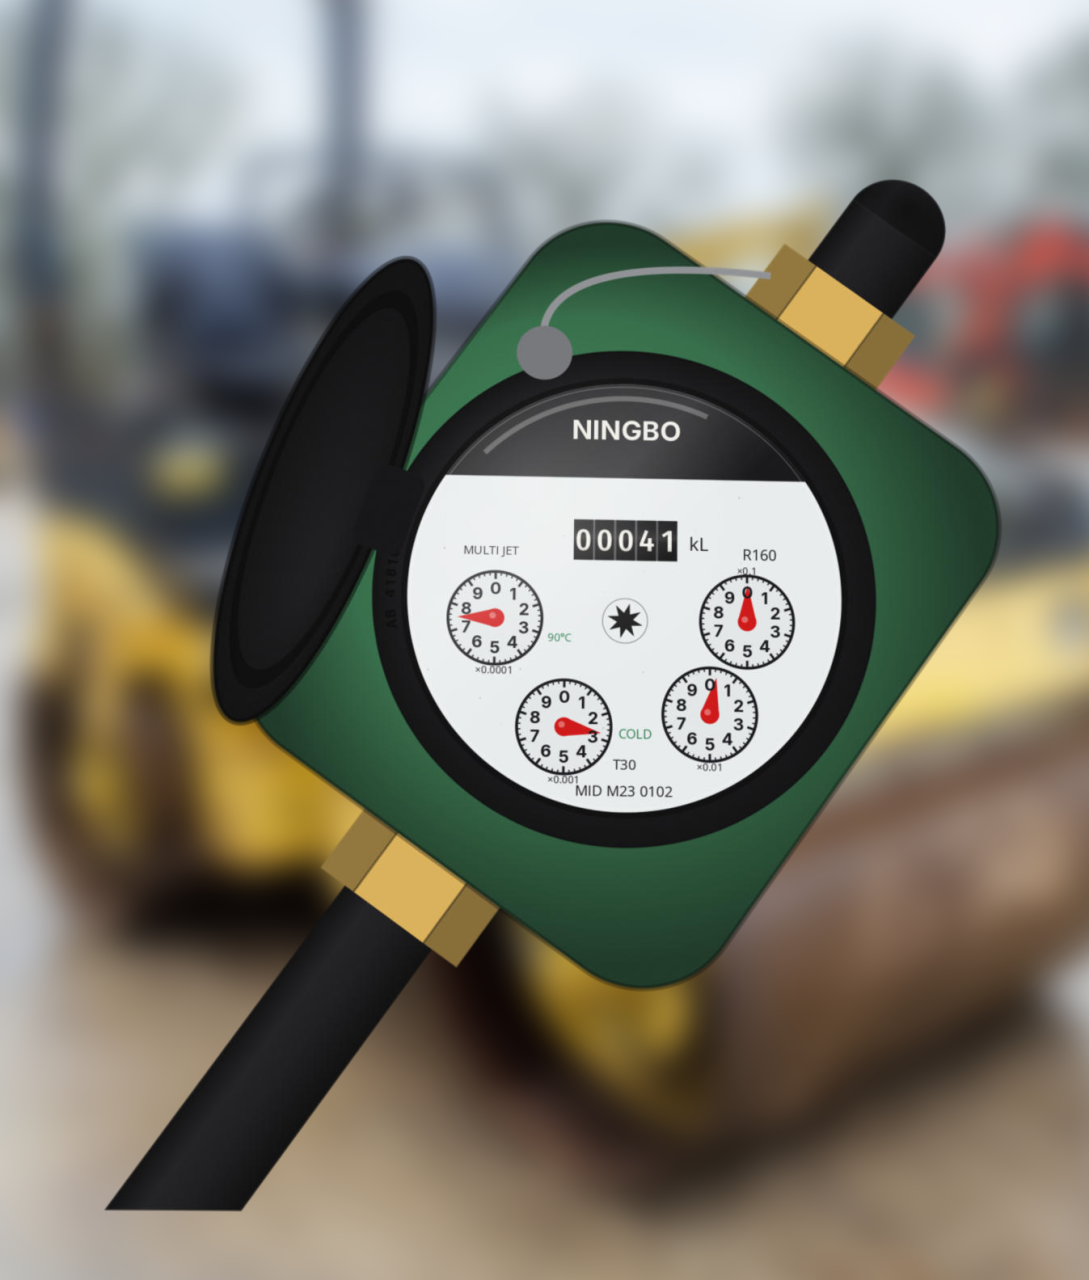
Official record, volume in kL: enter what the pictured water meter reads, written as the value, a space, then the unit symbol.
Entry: 41.0027 kL
